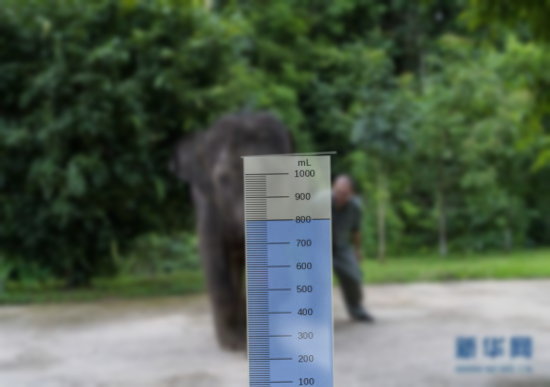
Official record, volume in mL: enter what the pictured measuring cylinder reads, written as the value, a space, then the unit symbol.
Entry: 800 mL
